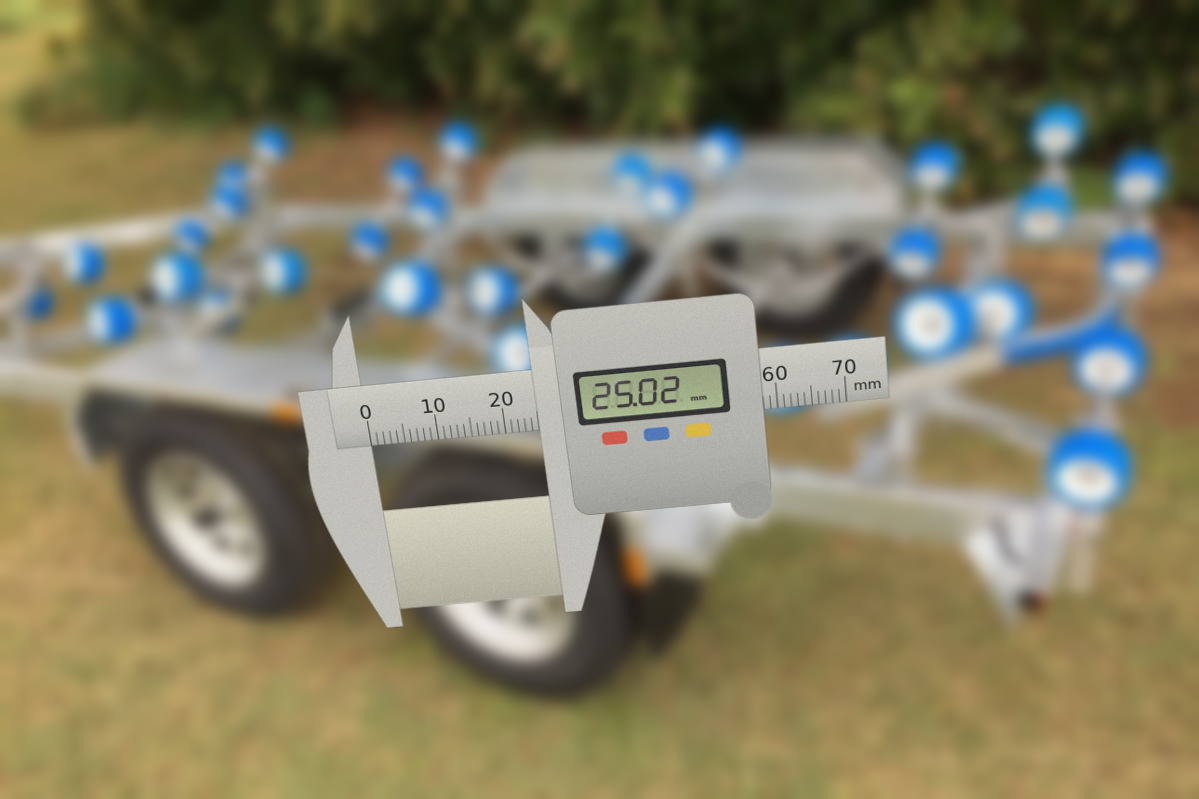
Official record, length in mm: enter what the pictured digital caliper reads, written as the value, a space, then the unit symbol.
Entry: 25.02 mm
